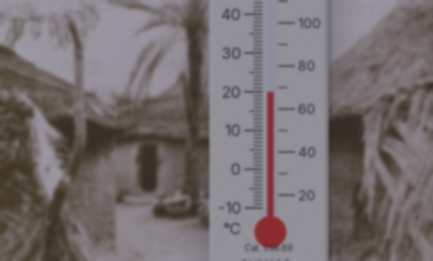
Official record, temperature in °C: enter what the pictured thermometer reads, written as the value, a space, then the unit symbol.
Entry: 20 °C
